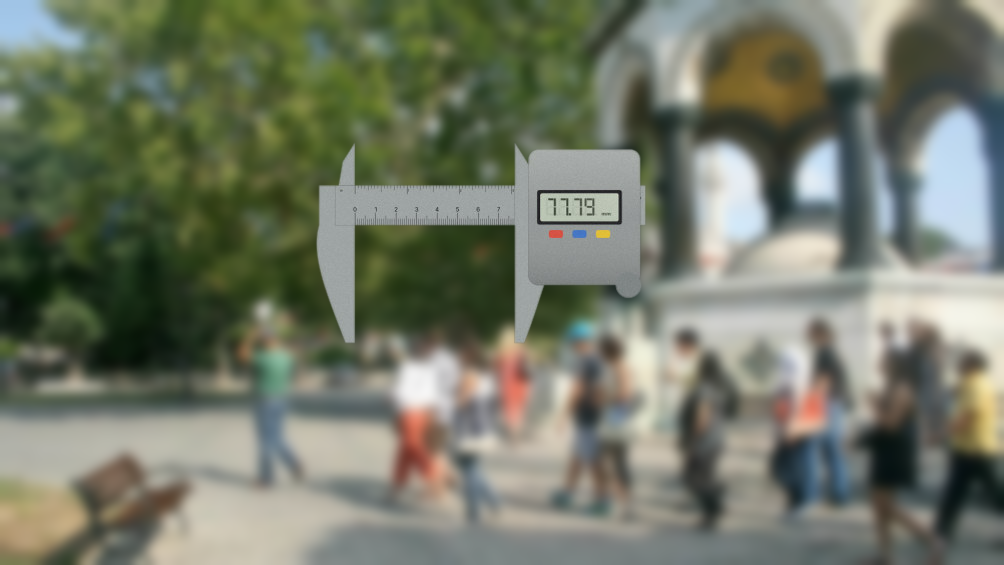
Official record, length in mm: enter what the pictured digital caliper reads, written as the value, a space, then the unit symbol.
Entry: 77.79 mm
